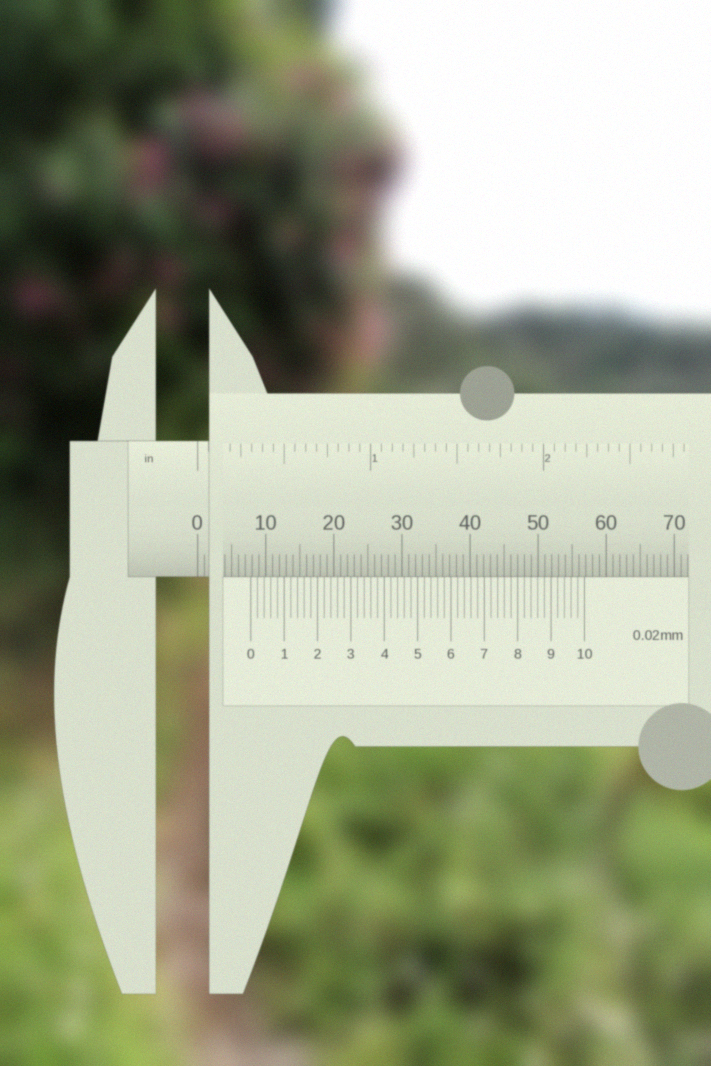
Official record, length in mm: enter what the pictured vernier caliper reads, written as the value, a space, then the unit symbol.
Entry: 7.8 mm
